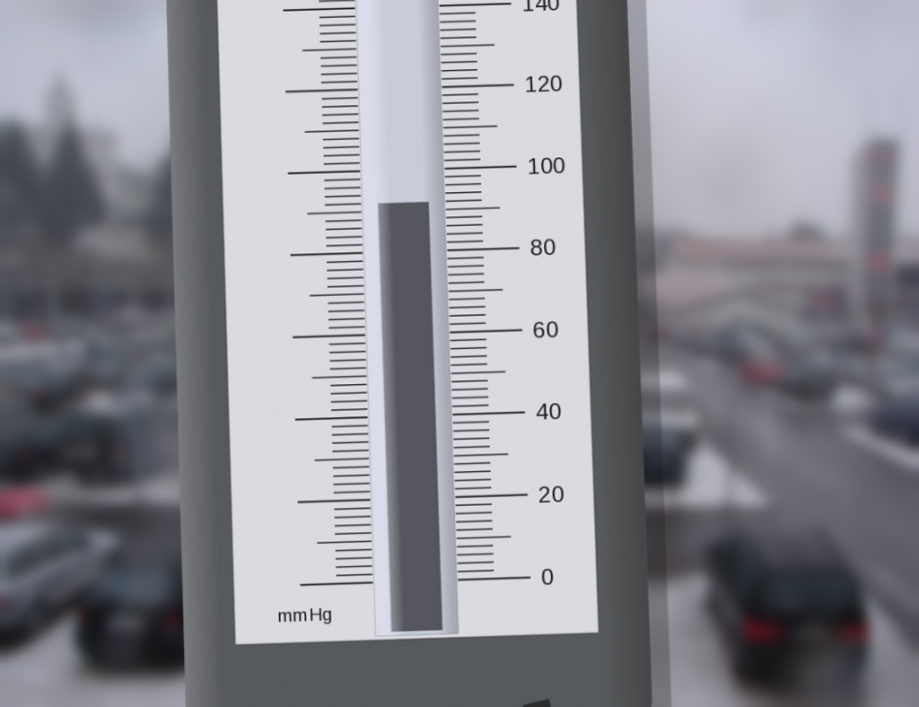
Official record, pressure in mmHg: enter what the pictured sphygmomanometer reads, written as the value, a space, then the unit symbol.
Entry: 92 mmHg
